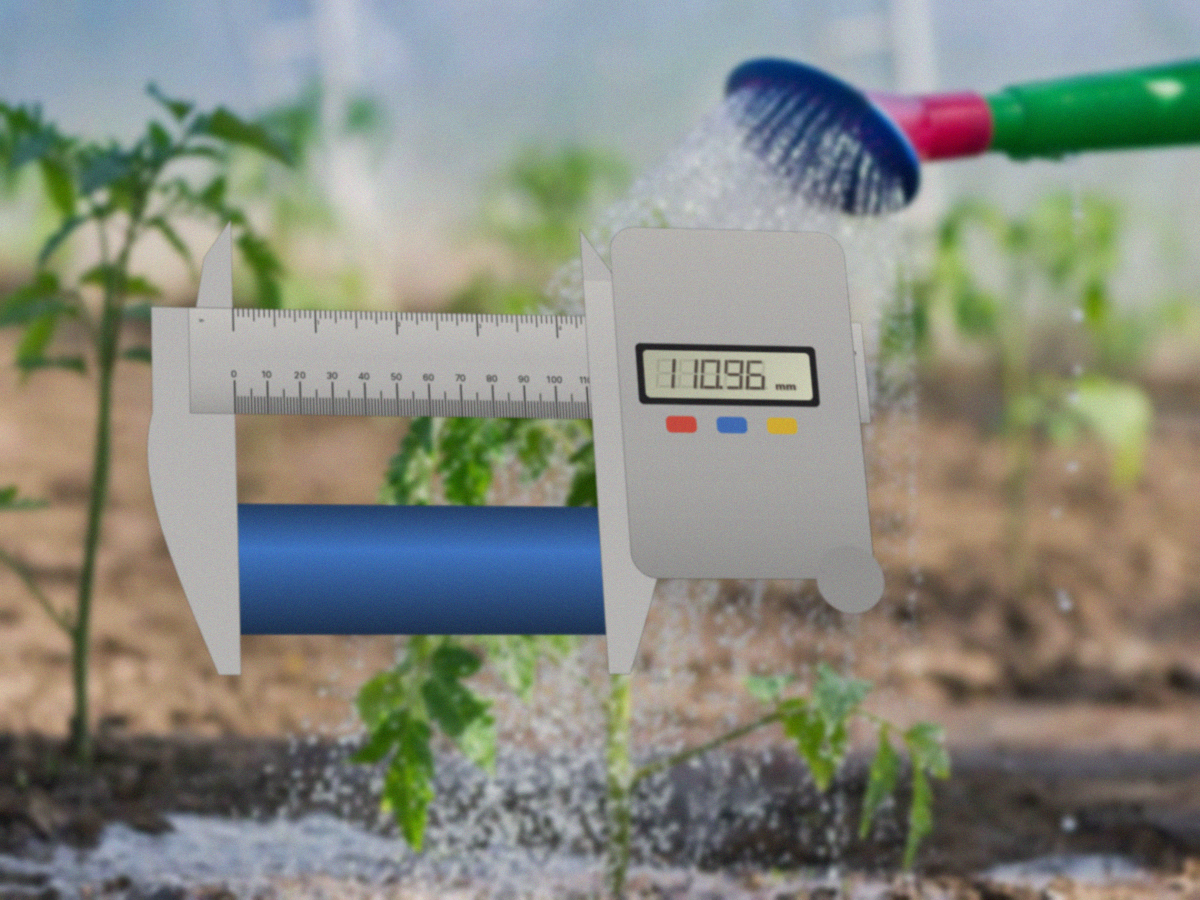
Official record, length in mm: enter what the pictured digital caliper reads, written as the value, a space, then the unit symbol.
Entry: 110.96 mm
